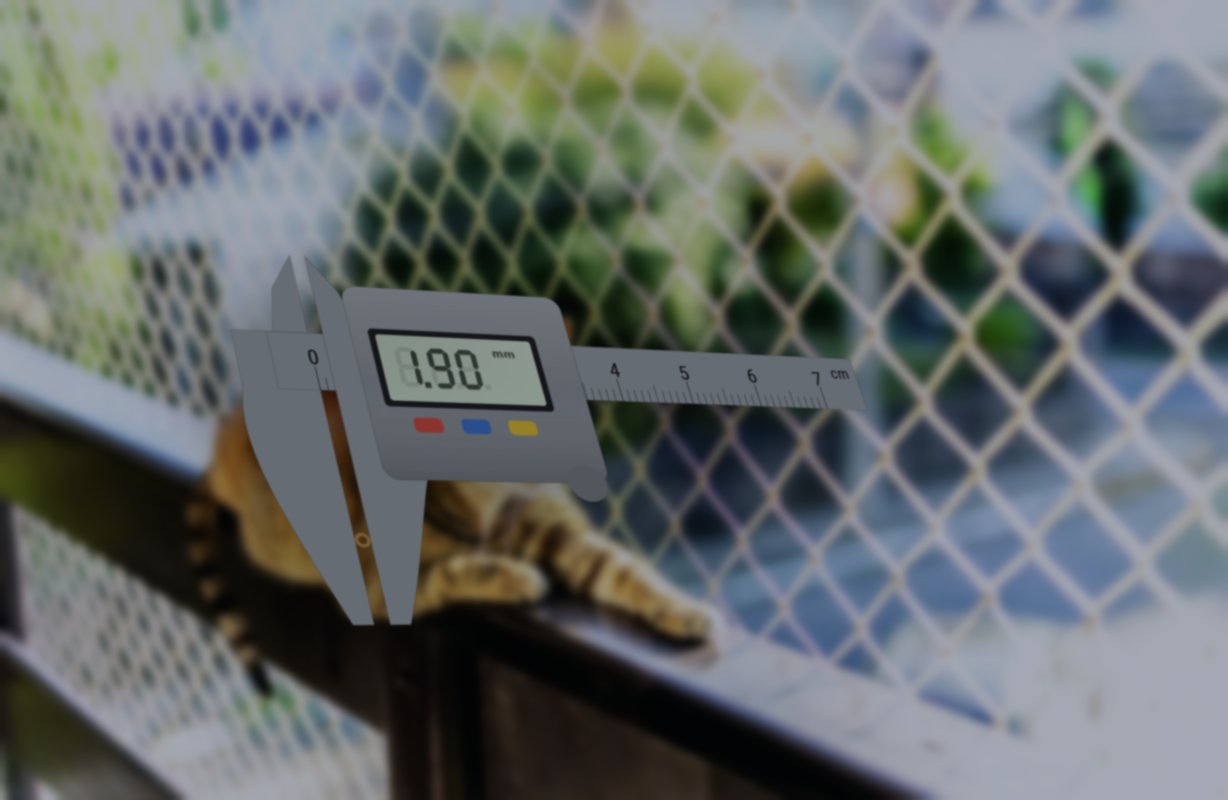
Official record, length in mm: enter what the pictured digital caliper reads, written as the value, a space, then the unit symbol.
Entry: 1.90 mm
